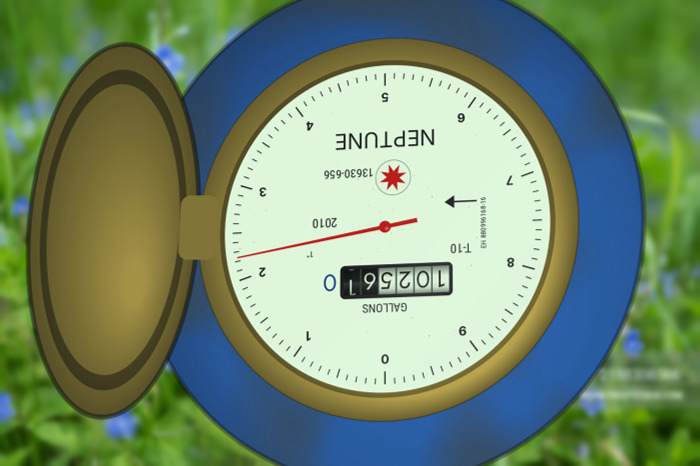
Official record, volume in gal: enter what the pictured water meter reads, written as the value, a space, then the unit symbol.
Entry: 1025612.2 gal
